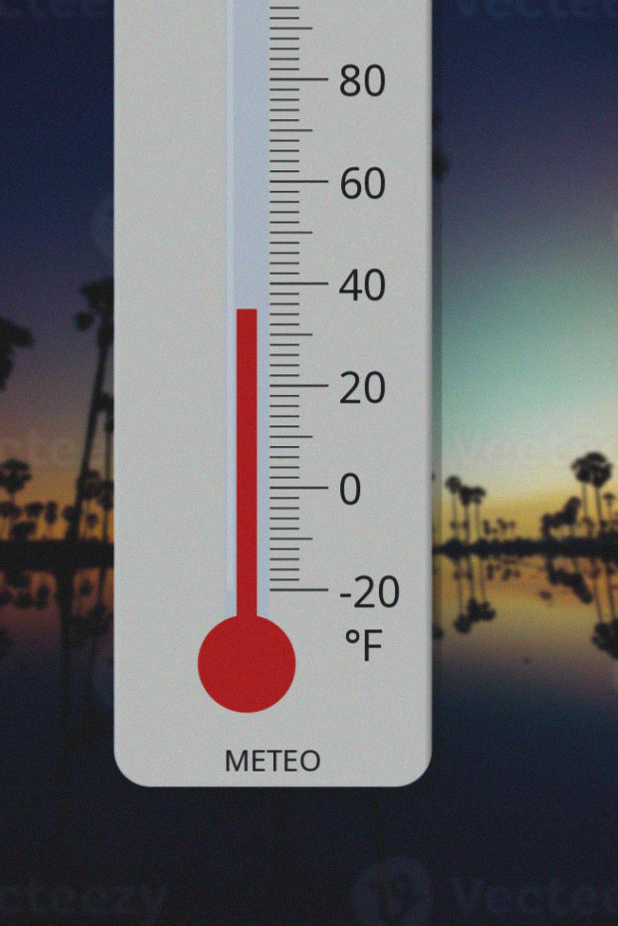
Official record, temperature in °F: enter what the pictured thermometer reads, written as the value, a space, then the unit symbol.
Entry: 35 °F
